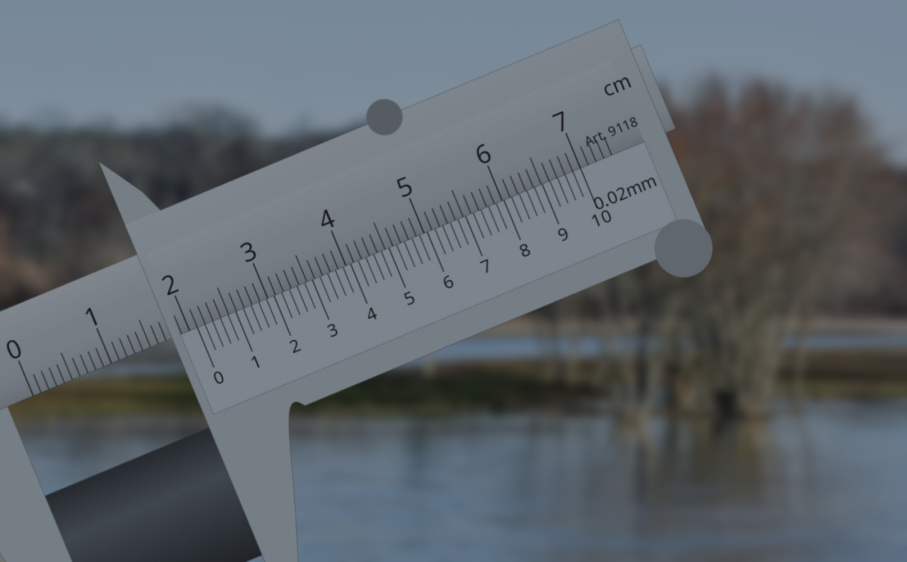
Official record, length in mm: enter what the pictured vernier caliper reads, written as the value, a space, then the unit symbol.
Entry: 21.0 mm
